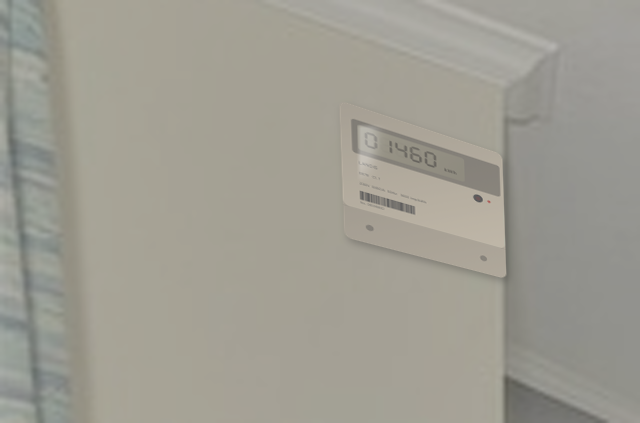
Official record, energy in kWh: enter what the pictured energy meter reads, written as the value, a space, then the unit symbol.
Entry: 1460 kWh
